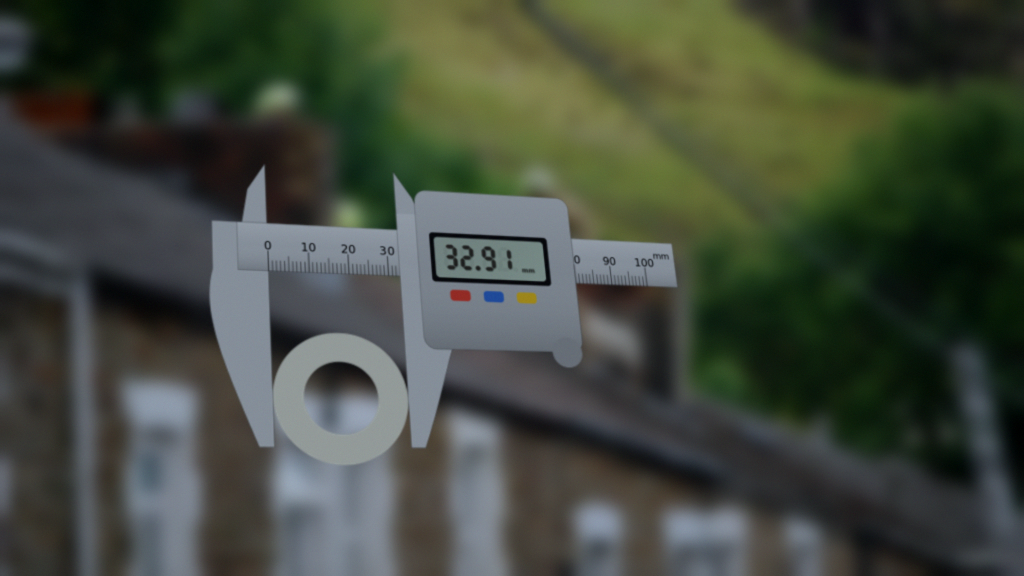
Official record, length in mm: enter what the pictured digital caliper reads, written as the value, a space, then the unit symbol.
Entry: 32.91 mm
